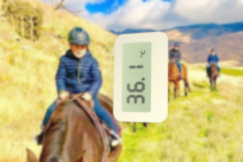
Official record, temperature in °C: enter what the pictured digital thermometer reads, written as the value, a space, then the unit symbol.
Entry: 36.1 °C
